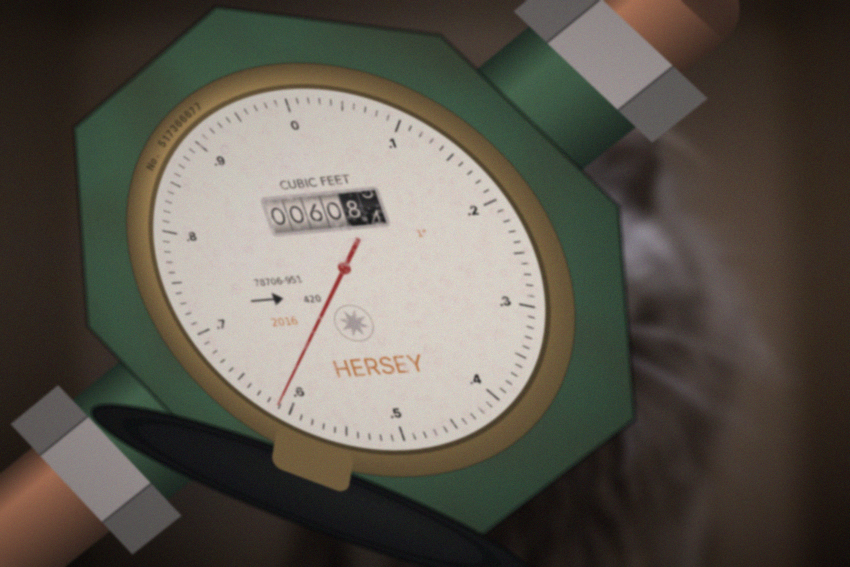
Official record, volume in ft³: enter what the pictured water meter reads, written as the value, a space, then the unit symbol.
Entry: 6083.61 ft³
